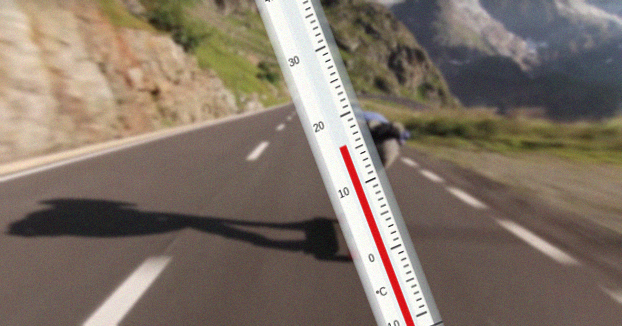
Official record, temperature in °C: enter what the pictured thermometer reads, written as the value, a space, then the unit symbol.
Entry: 16 °C
